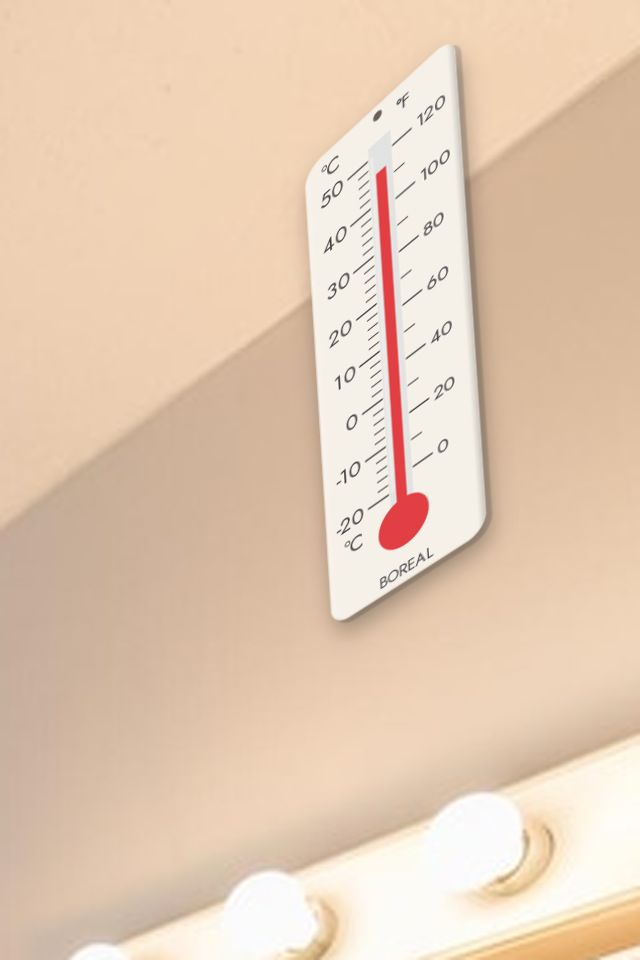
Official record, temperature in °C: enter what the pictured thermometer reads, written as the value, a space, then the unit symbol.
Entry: 46 °C
